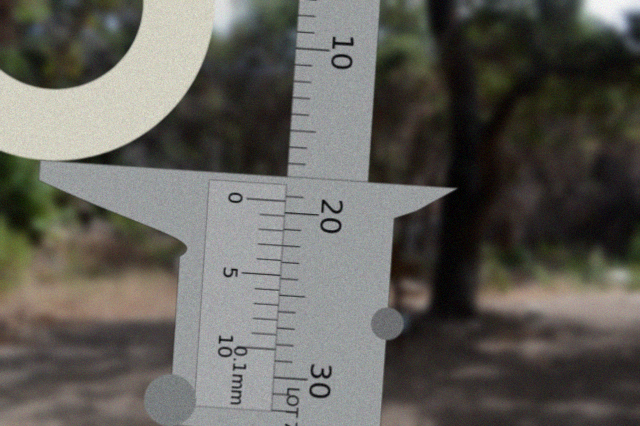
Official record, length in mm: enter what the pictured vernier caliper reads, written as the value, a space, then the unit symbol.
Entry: 19.3 mm
